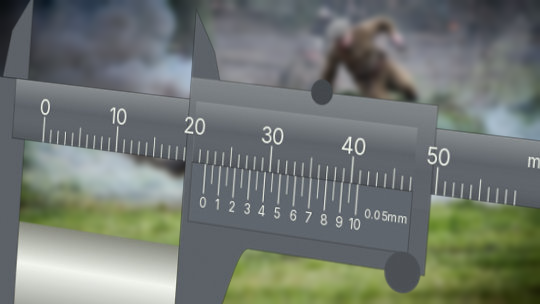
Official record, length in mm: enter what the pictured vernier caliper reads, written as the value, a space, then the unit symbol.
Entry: 21.8 mm
